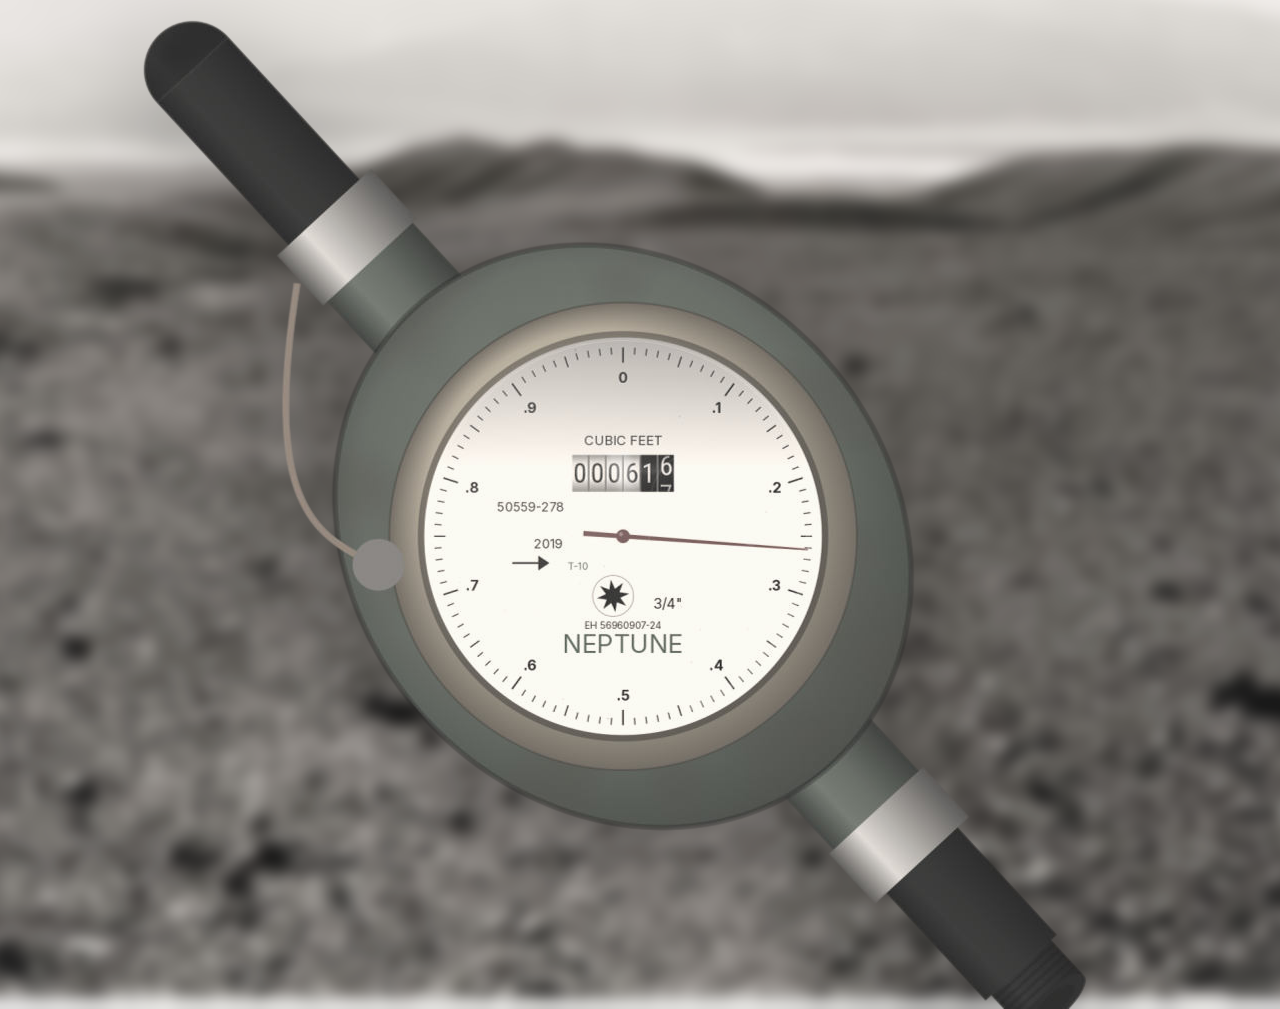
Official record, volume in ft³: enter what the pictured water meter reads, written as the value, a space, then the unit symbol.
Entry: 616.26 ft³
